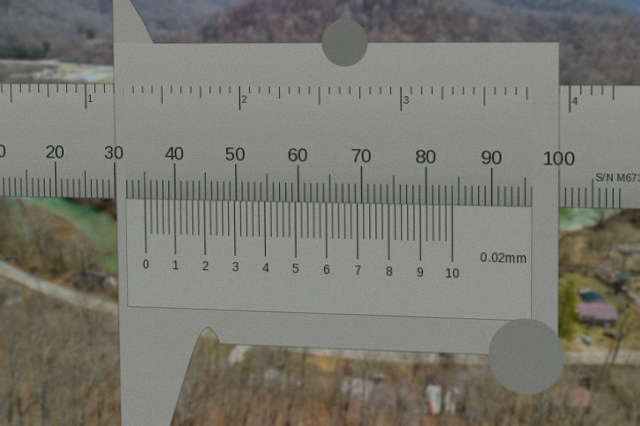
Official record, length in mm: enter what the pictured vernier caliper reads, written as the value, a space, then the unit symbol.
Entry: 35.0 mm
